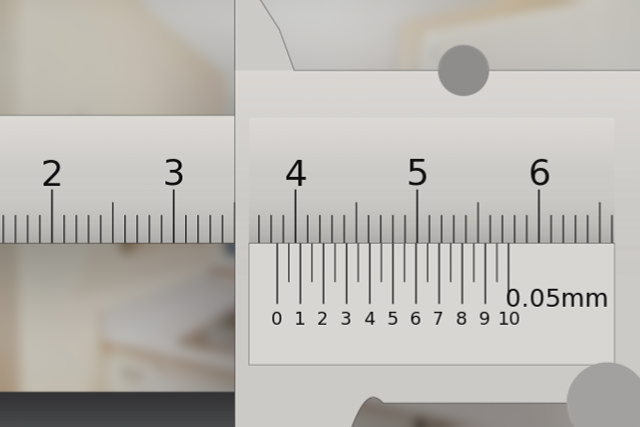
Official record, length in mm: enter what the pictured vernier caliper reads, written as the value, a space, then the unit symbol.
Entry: 38.5 mm
